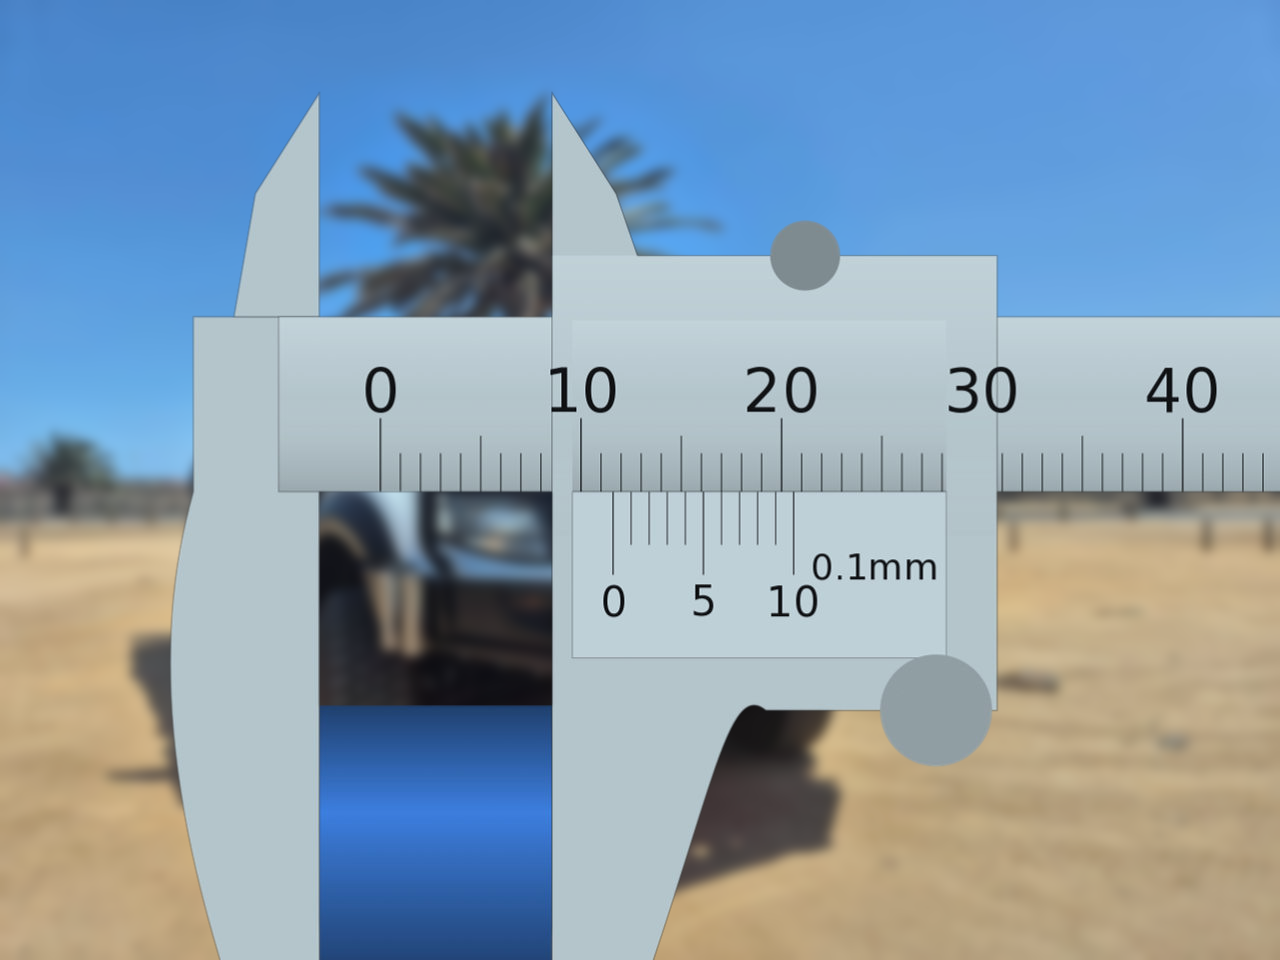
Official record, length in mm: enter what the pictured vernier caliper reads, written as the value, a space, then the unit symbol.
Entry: 11.6 mm
